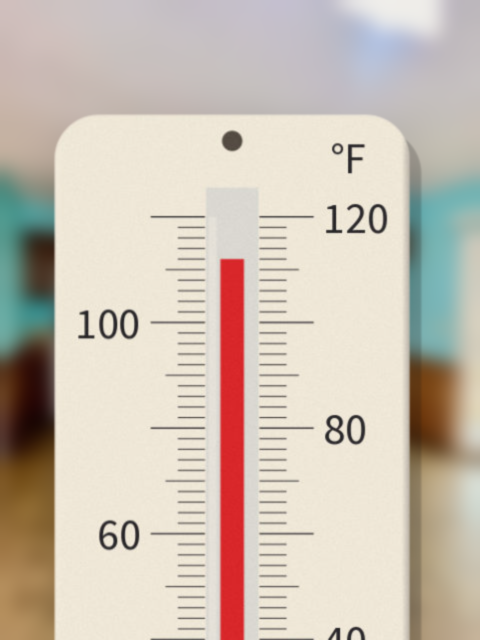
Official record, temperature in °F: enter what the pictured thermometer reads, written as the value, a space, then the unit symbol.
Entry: 112 °F
